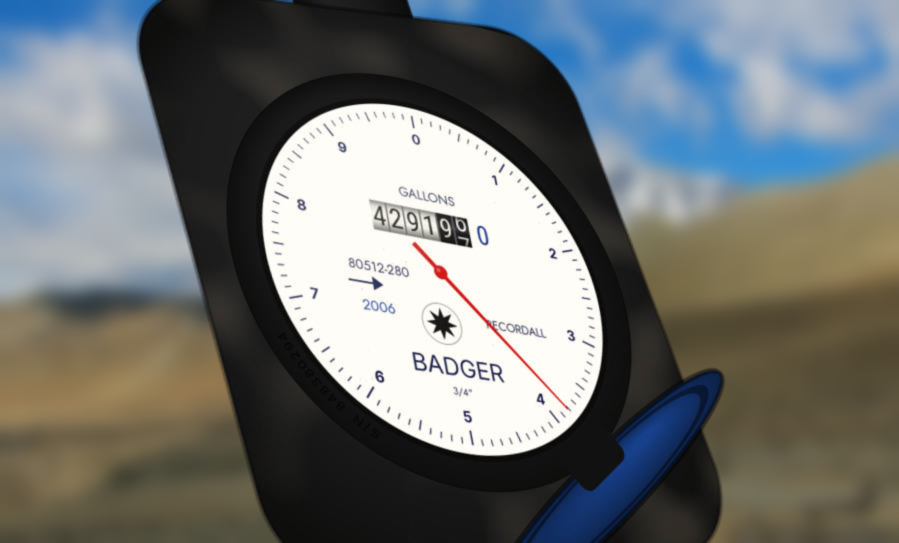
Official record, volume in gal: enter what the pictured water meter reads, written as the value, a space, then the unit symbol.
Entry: 4291963.8 gal
